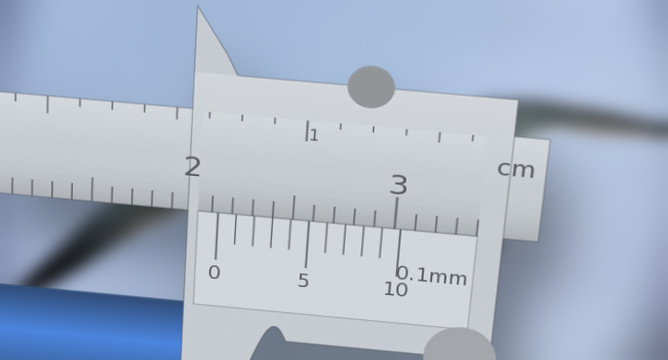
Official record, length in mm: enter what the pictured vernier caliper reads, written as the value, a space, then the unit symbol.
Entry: 21.3 mm
